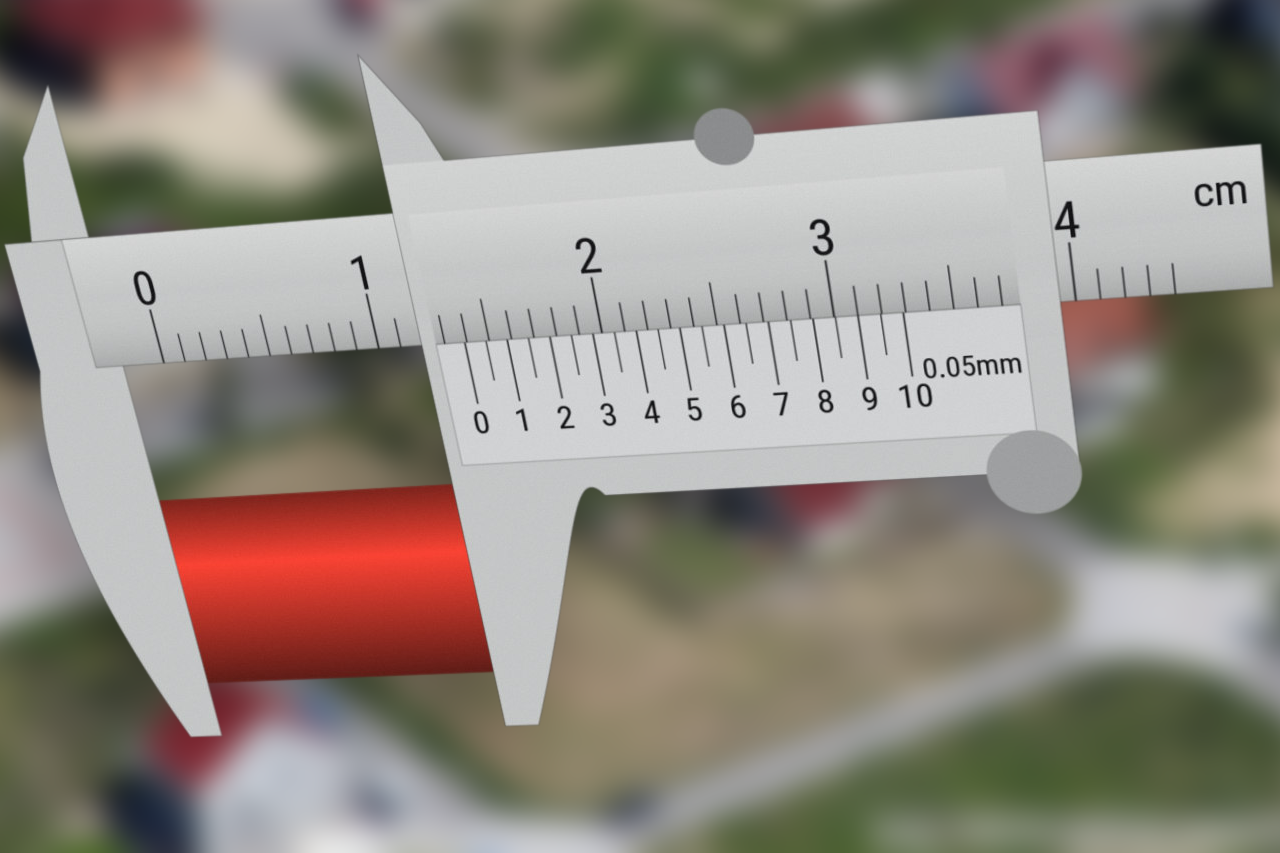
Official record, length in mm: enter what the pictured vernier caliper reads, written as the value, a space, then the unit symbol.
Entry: 13.9 mm
